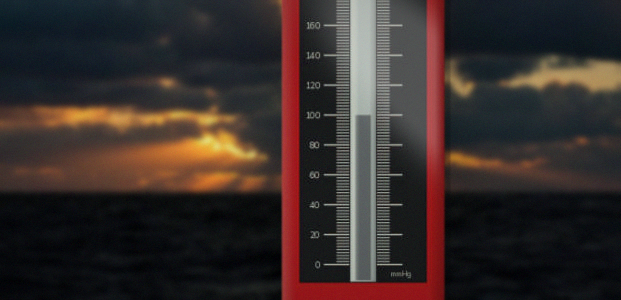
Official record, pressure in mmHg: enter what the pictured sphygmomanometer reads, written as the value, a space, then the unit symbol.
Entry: 100 mmHg
